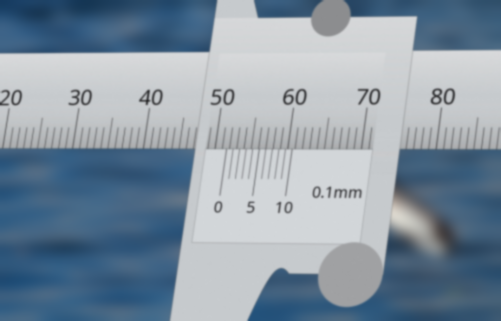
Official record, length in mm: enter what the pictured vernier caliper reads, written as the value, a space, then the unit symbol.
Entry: 51.6 mm
